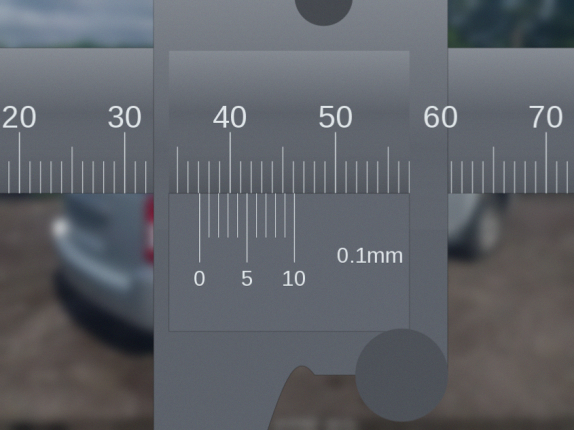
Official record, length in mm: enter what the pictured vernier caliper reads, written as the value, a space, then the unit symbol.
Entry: 37.1 mm
